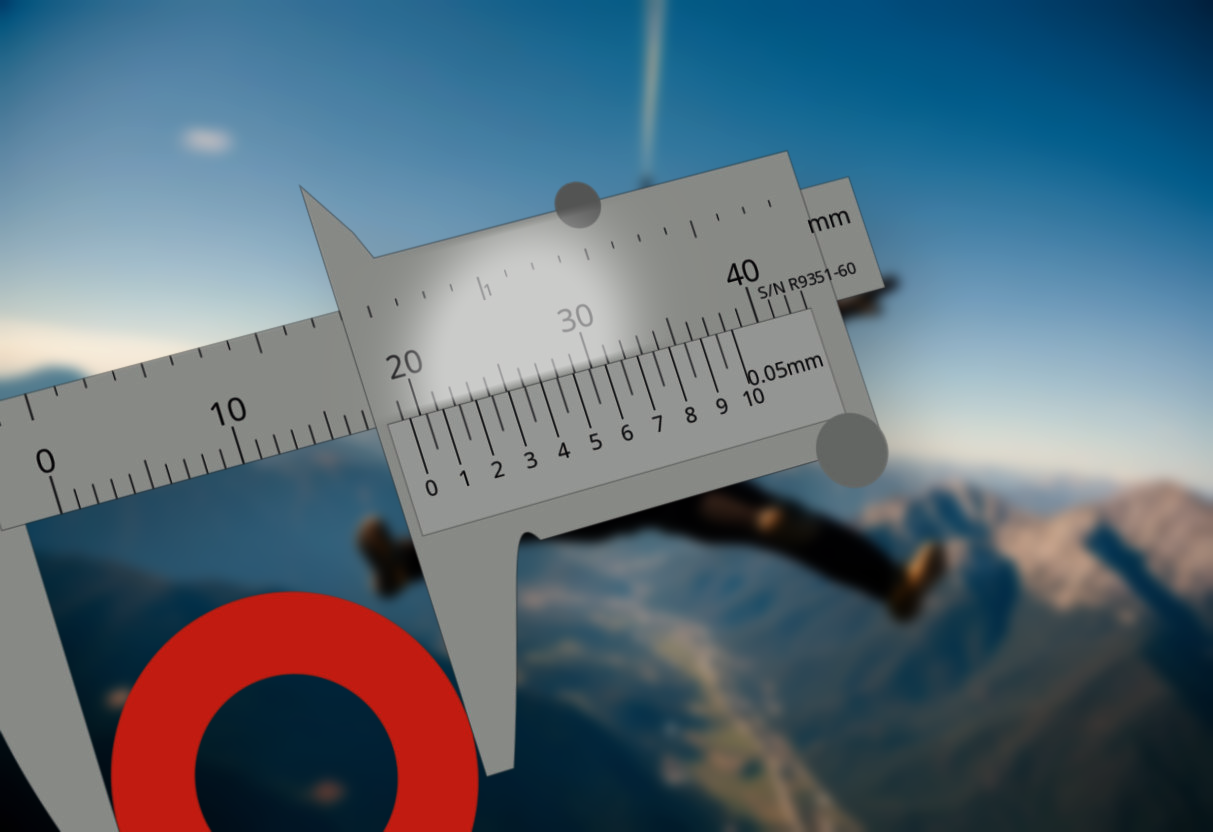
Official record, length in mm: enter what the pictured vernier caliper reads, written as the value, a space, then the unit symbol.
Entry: 19.4 mm
